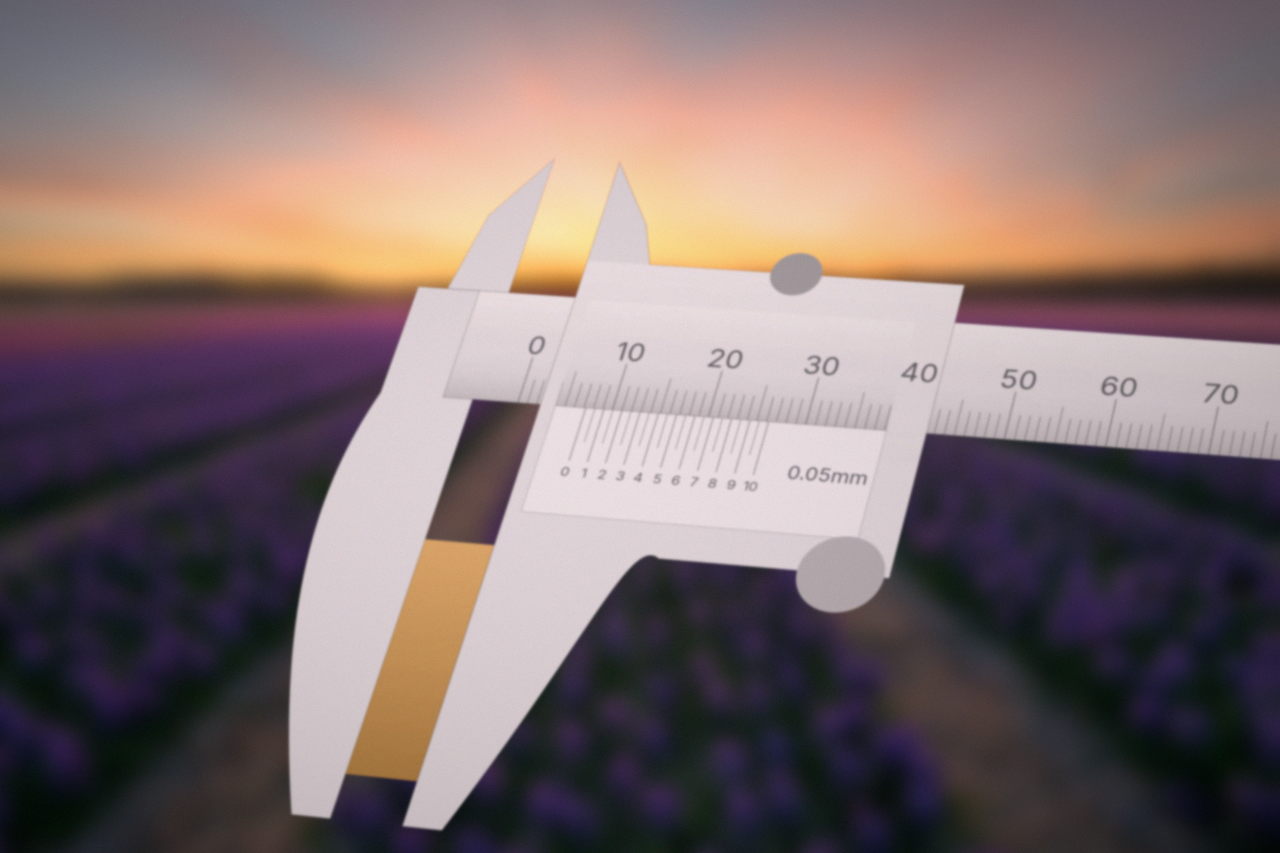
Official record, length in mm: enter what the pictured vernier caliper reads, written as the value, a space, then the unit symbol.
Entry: 7.2 mm
